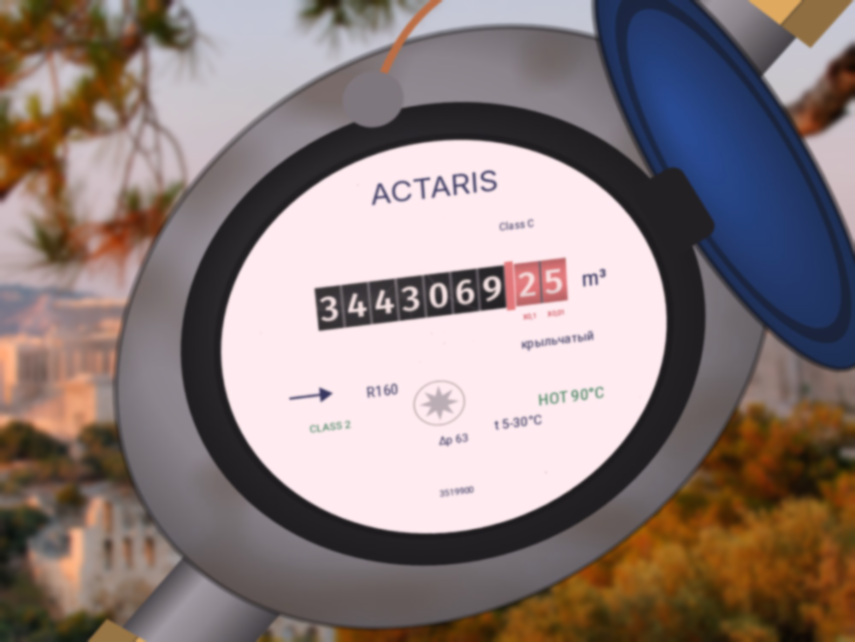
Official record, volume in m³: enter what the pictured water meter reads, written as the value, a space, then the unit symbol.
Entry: 3443069.25 m³
